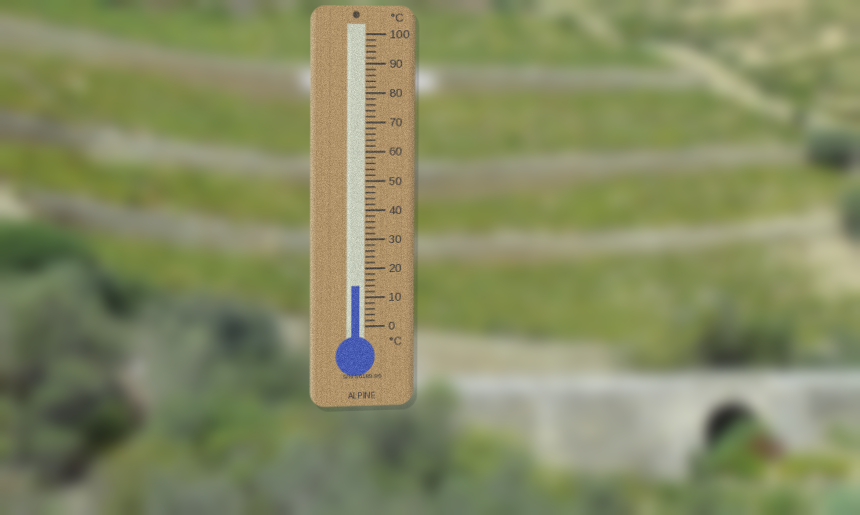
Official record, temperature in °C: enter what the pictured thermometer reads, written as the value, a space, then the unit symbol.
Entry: 14 °C
